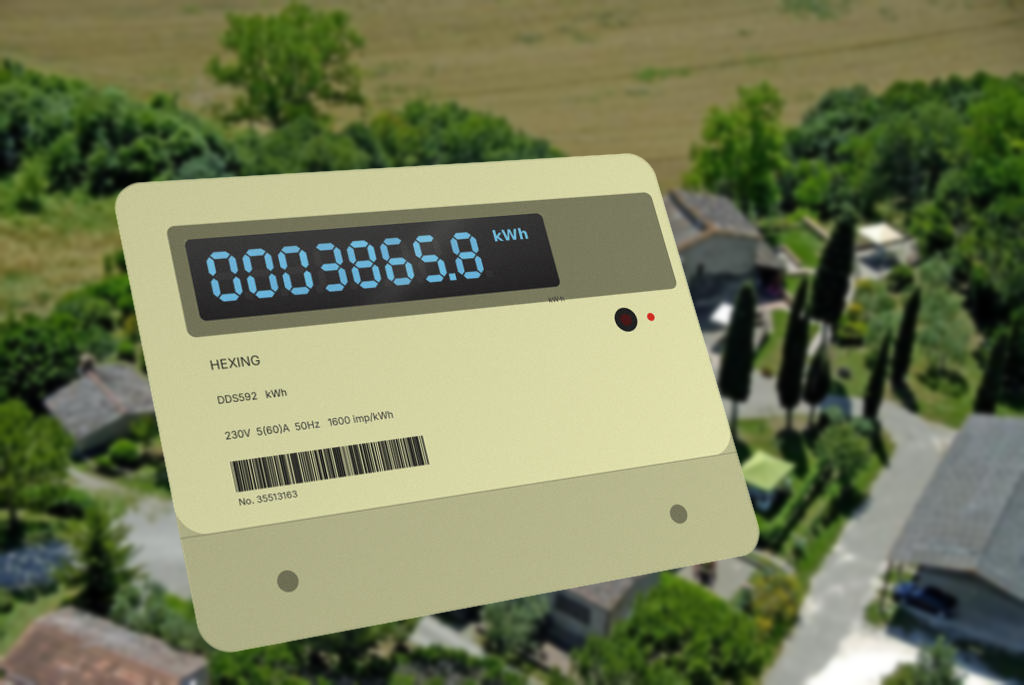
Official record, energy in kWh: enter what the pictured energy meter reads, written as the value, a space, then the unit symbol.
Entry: 3865.8 kWh
